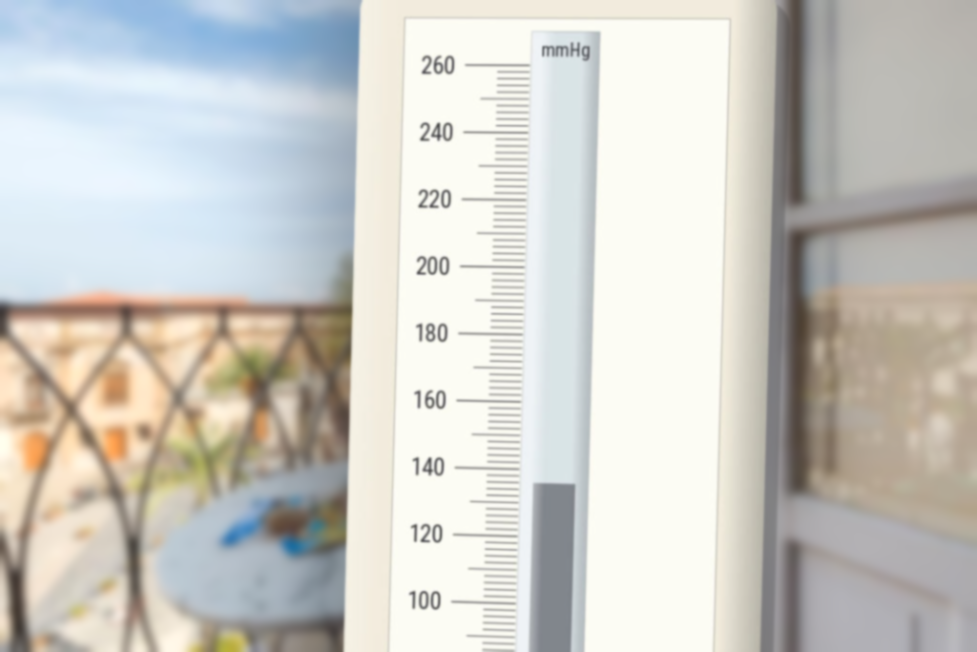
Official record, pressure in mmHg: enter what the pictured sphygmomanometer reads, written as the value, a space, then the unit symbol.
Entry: 136 mmHg
